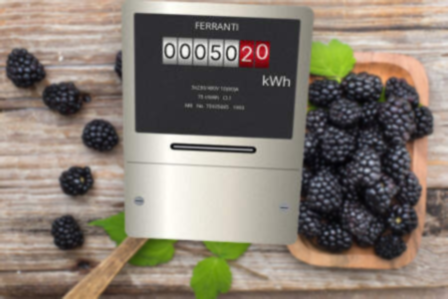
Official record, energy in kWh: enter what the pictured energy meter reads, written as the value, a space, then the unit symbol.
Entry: 50.20 kWh
